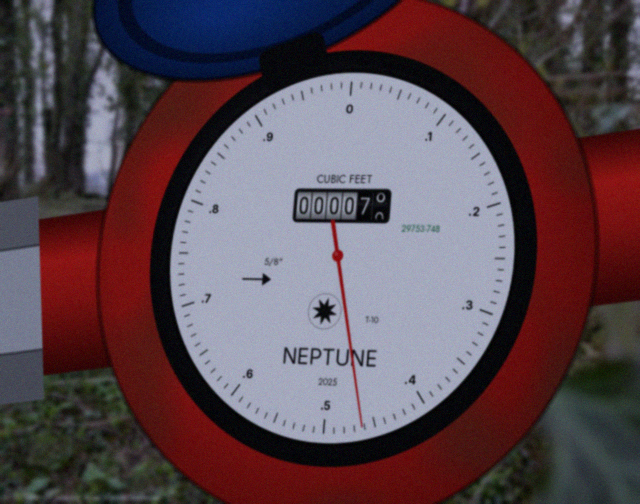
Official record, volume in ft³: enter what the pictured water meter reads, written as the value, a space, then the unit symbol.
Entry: 78.46 ft³
